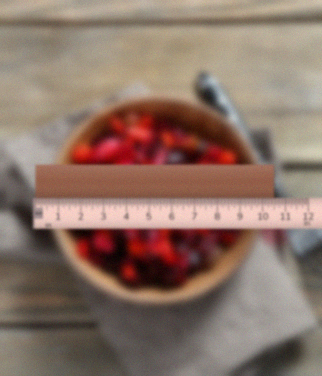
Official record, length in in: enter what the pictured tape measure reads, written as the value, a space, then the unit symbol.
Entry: 10.5 in
